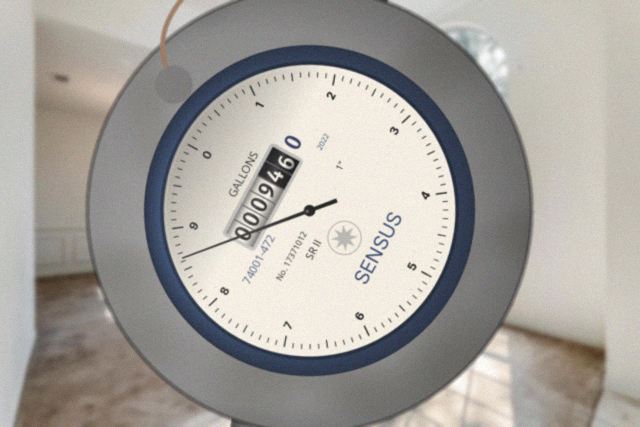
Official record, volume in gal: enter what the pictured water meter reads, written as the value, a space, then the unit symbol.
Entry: 9458.6 gal
